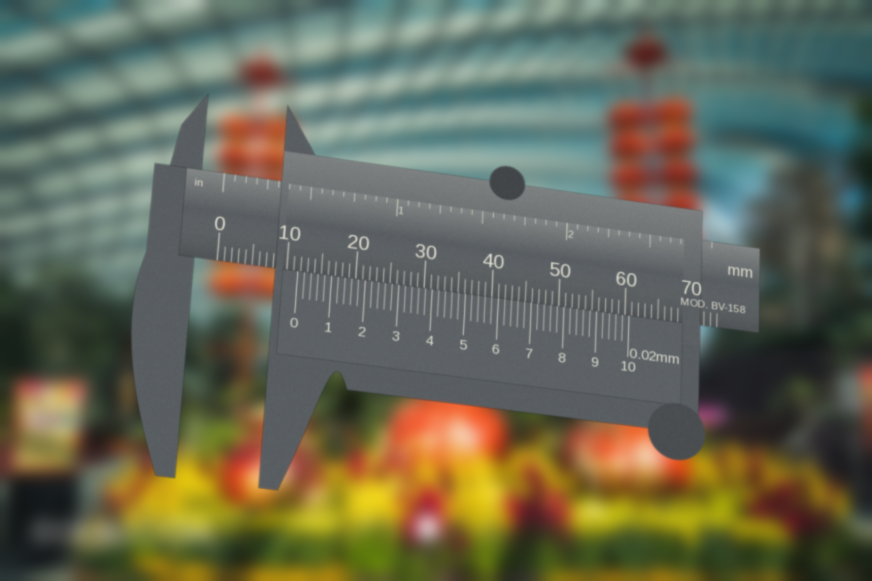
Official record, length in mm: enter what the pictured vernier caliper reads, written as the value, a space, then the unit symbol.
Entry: 11.6 mm
